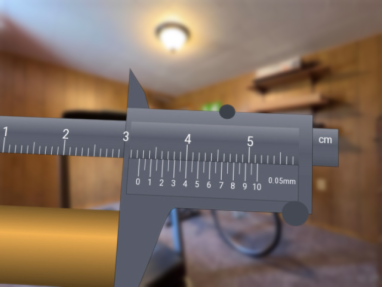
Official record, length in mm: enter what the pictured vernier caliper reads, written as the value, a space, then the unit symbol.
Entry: 32.4 mm
